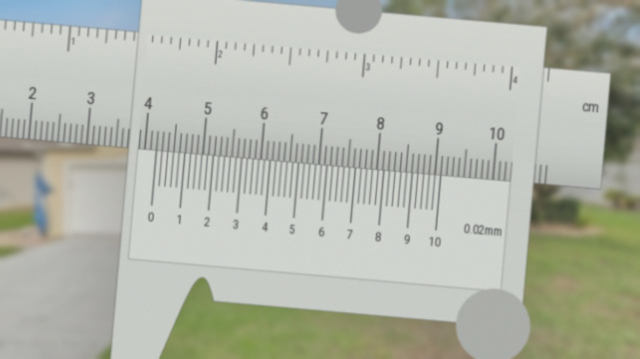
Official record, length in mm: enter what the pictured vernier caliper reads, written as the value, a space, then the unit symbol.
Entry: 42.0 mm
